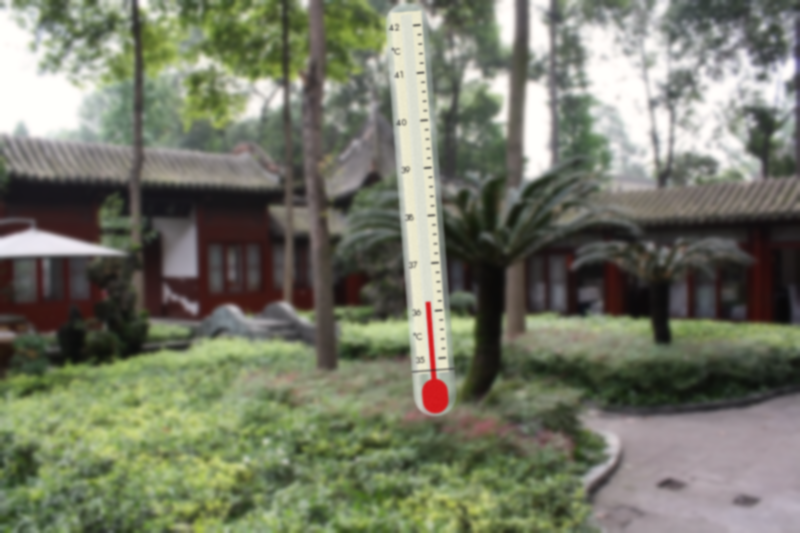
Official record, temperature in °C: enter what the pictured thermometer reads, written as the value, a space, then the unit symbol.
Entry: 36.2 °C
